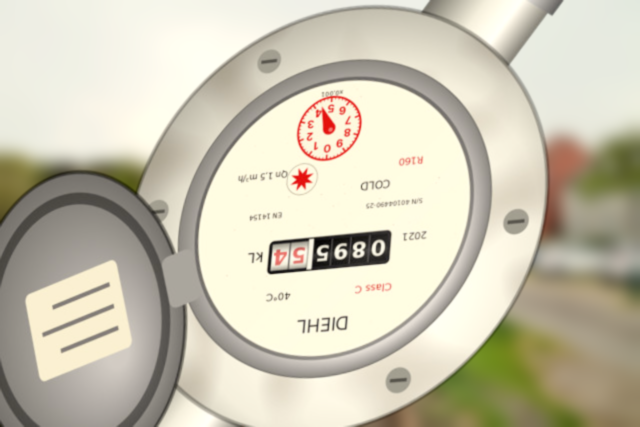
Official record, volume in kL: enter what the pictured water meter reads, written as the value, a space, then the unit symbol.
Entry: 895.544 kL
